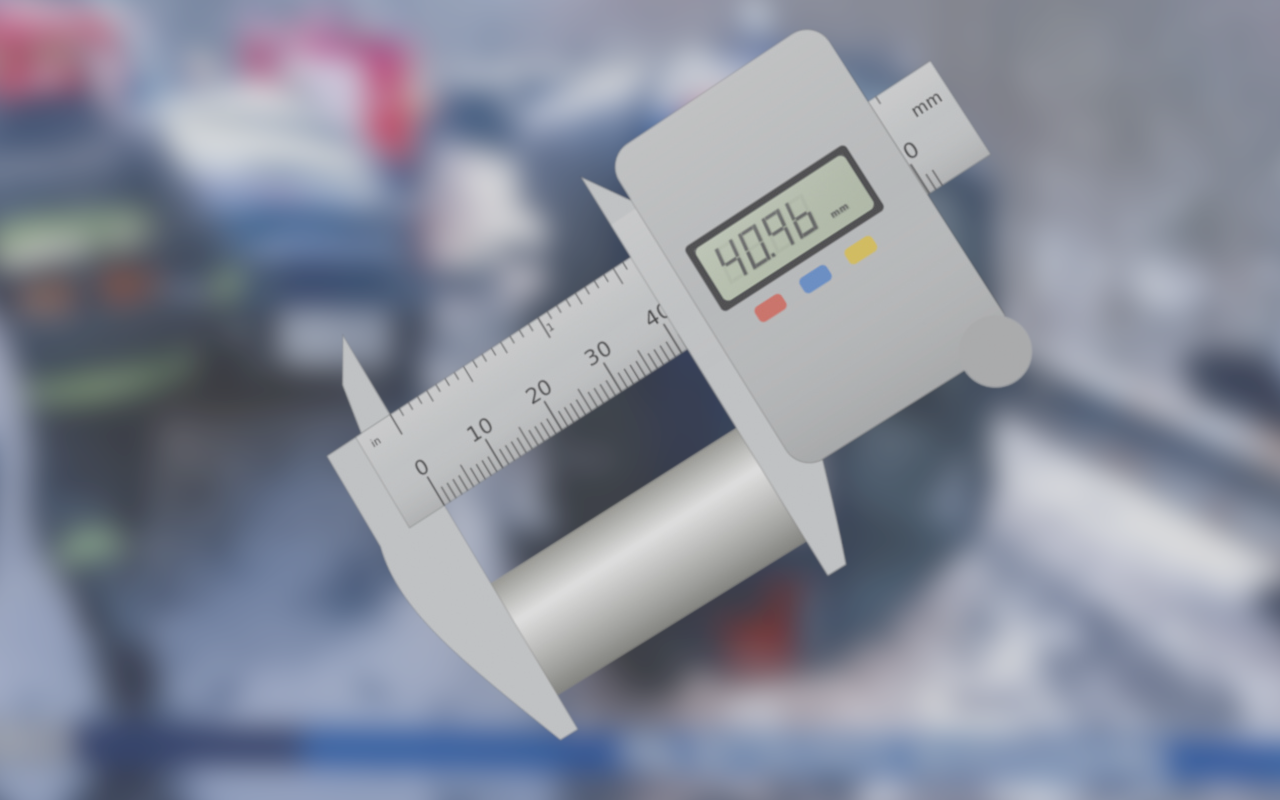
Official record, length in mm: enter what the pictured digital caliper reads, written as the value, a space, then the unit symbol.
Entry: 40.96 mm
